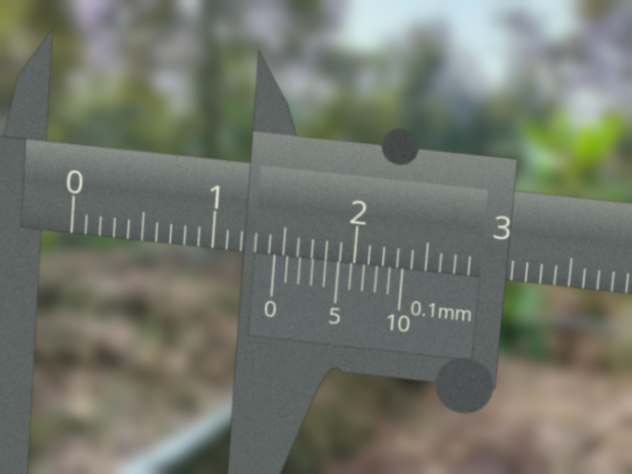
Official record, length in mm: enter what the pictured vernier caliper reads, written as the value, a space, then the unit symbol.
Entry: 14.4 mm
